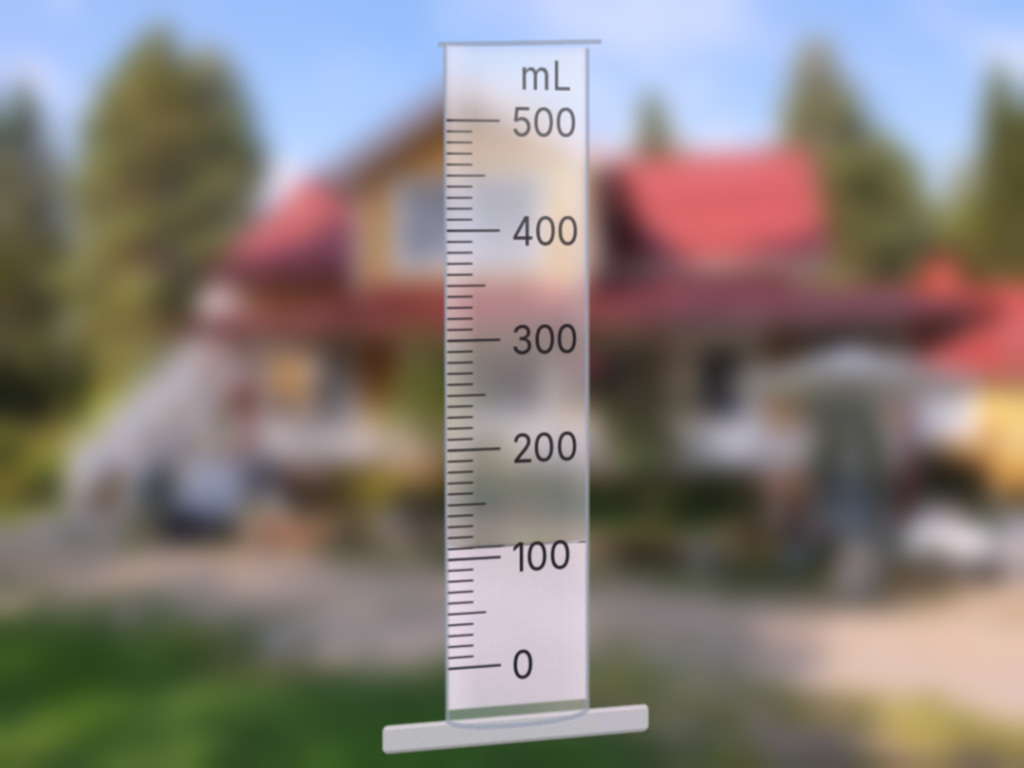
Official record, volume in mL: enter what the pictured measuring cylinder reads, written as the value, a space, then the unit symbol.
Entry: 110 mL
